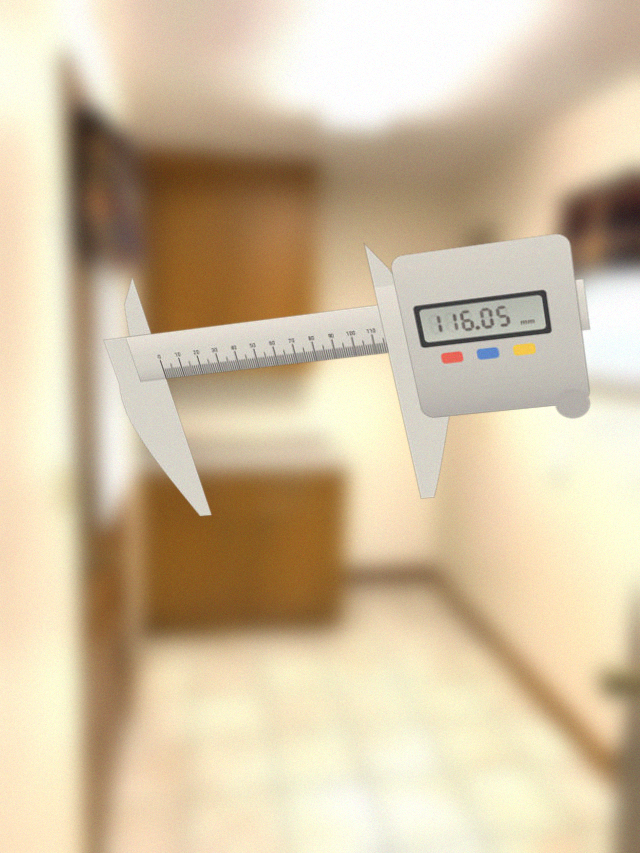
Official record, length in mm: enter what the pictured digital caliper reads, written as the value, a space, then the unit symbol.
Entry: 116.05 mm
